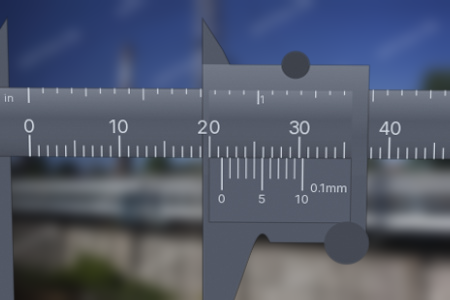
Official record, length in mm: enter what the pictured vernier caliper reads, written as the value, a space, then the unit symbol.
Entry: 21.4 mm
